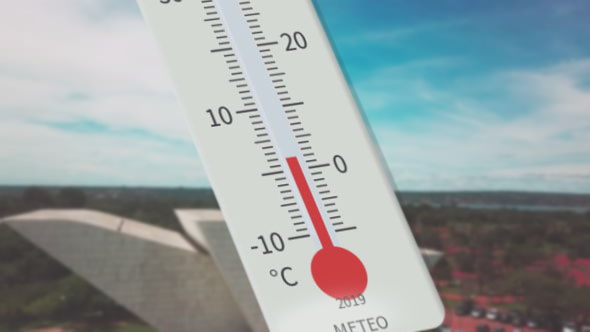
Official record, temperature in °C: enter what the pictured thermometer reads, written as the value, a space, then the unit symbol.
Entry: 2 °C
